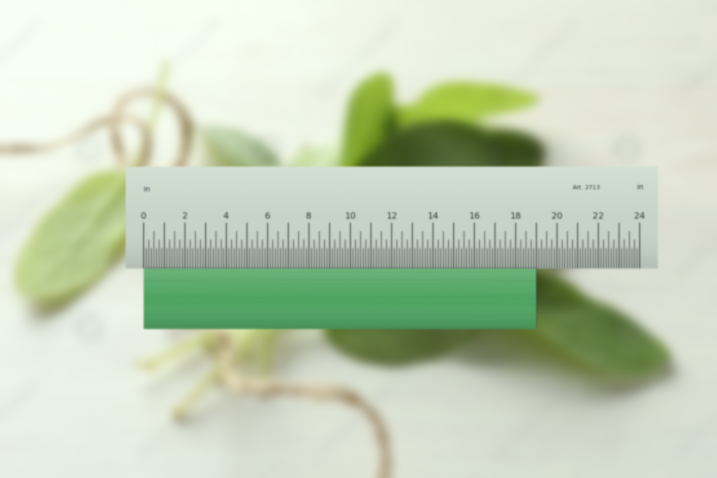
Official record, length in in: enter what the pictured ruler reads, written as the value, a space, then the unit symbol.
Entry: 19 in
